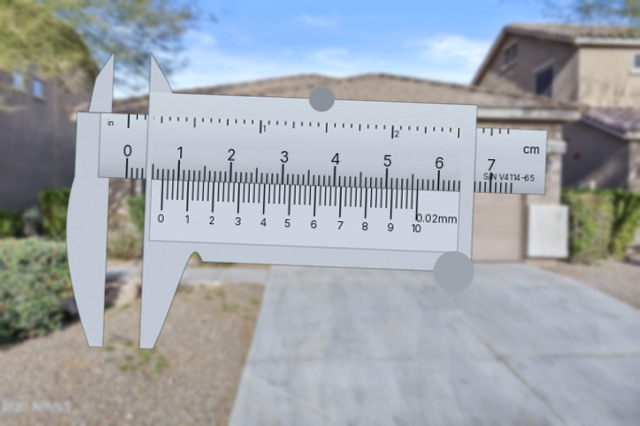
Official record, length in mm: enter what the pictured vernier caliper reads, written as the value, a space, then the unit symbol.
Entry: 7.0 mm
